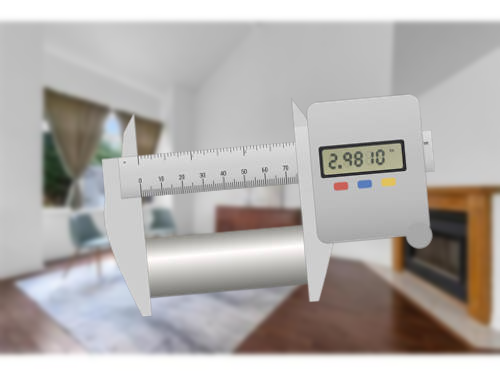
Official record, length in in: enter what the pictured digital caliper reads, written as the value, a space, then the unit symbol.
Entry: 2.9810 in
